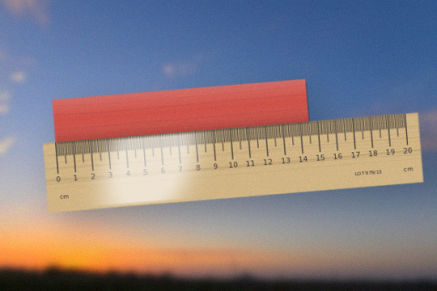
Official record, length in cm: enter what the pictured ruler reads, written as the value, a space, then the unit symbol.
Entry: 14.5 cm
